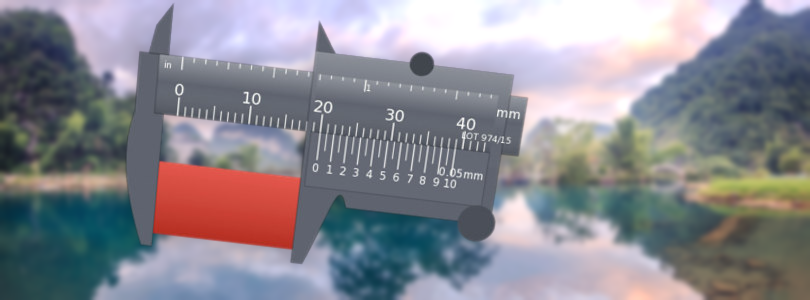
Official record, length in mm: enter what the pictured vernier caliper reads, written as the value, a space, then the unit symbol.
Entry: 20.0 mm
